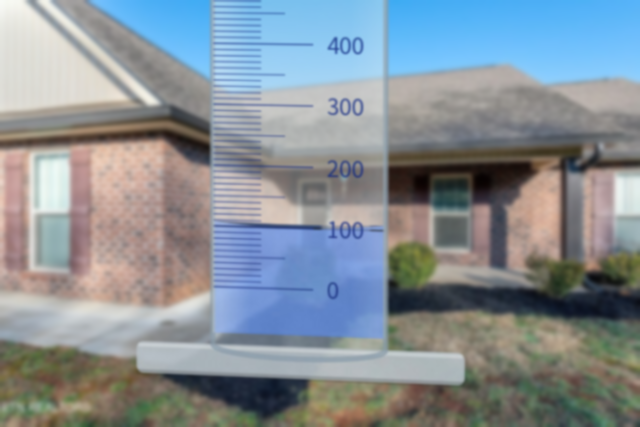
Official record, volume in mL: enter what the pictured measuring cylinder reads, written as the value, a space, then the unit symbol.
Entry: 100 mL
